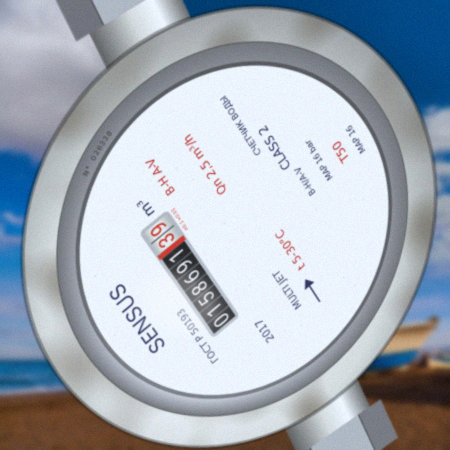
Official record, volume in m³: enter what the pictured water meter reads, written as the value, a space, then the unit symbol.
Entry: 158691.39 m³
